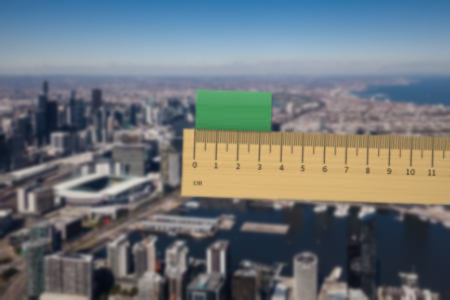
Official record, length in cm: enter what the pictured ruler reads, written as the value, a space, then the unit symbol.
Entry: 3.5 cm
